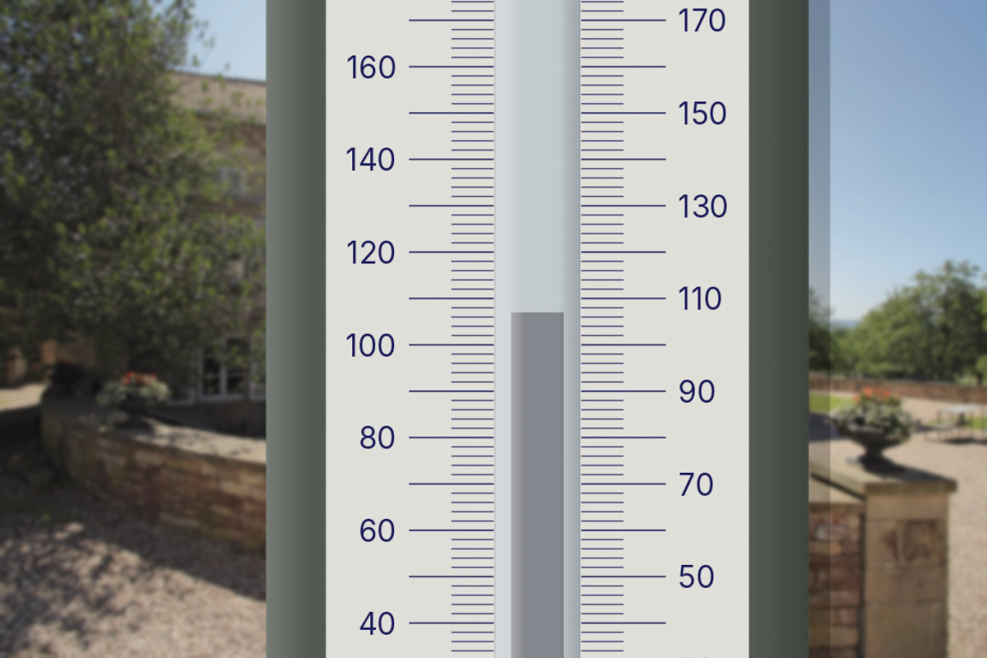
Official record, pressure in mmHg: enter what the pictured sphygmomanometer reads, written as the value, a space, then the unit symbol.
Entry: 107 mmHg
